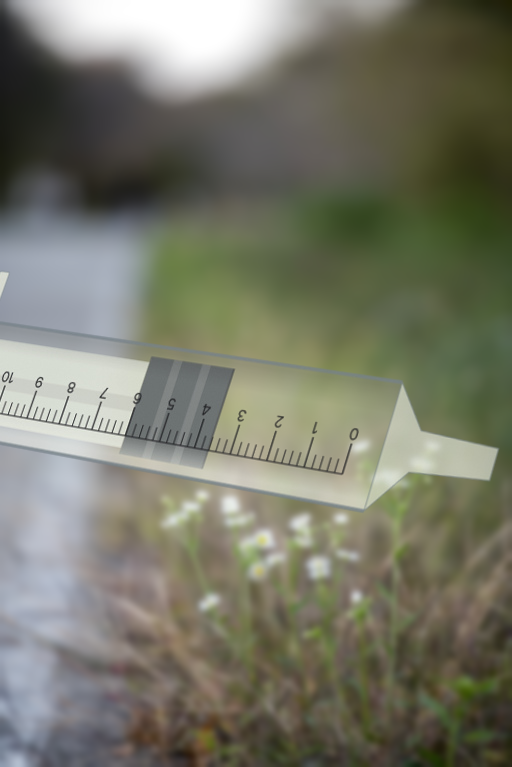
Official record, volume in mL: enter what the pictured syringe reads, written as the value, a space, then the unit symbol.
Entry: 3.6 mL
